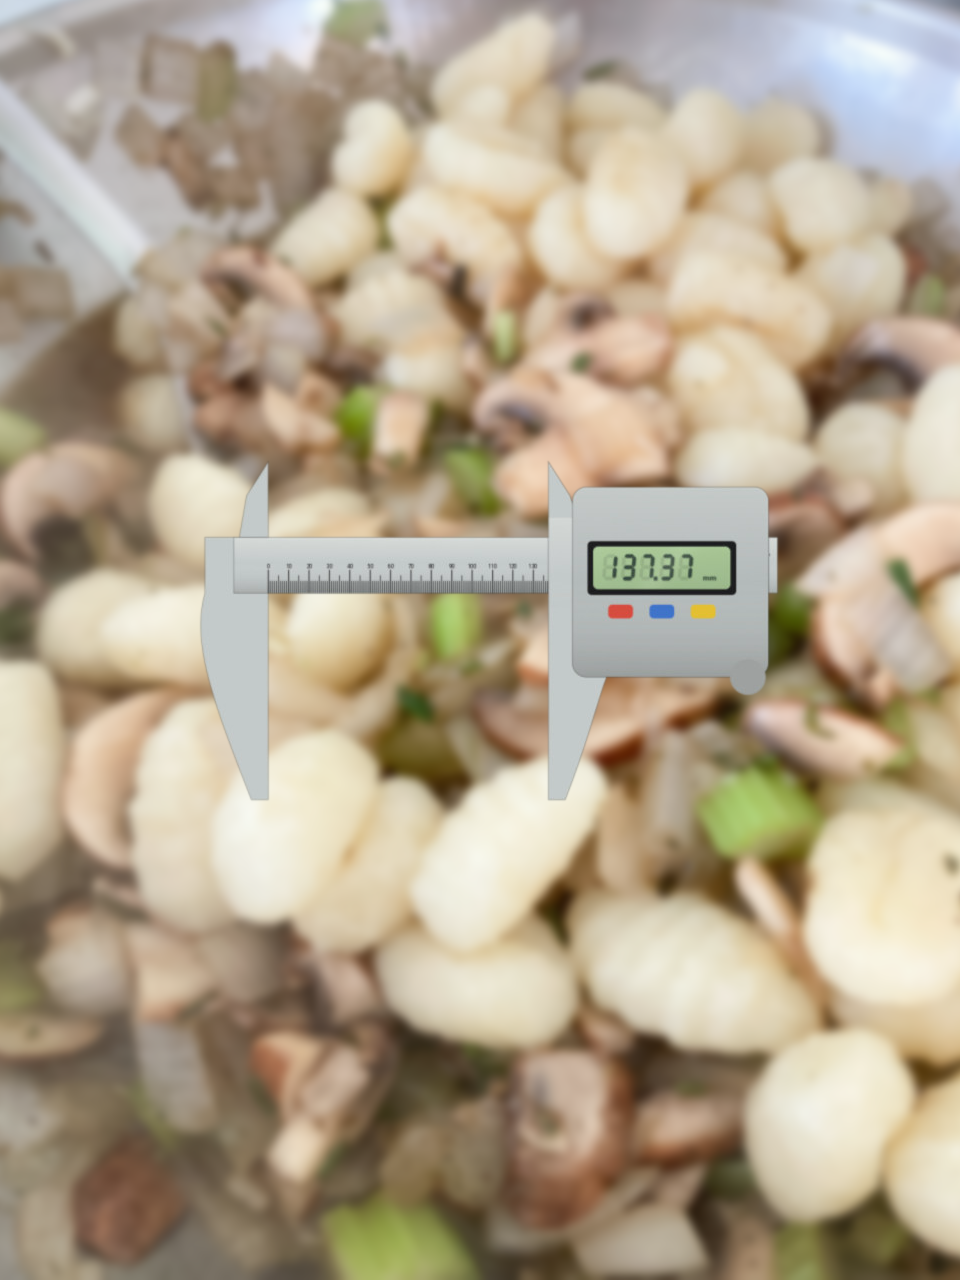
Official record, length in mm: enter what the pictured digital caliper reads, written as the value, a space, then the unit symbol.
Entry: 137.37 mm
